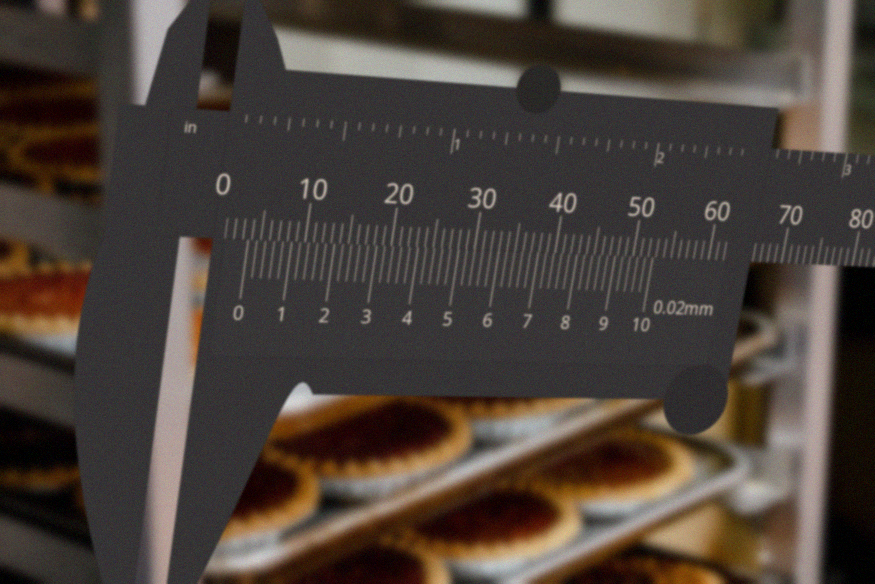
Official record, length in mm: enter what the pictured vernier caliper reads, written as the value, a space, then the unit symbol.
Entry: 3.6 mm
